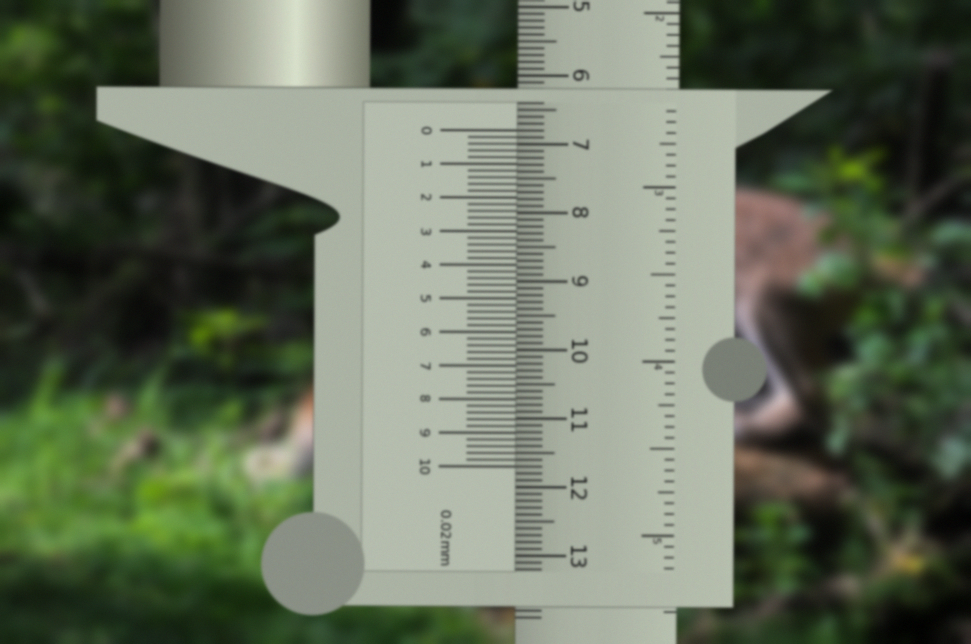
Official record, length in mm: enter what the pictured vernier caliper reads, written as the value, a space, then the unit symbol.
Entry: 68.0 mm
